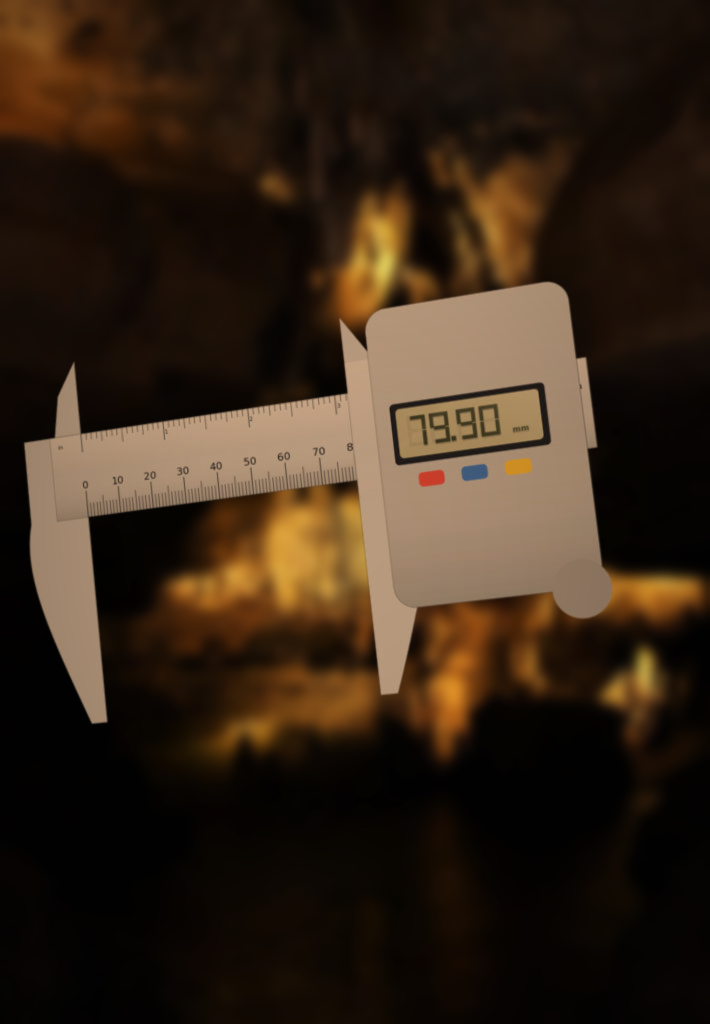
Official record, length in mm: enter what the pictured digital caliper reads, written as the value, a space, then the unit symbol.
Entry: 79.90 mm
